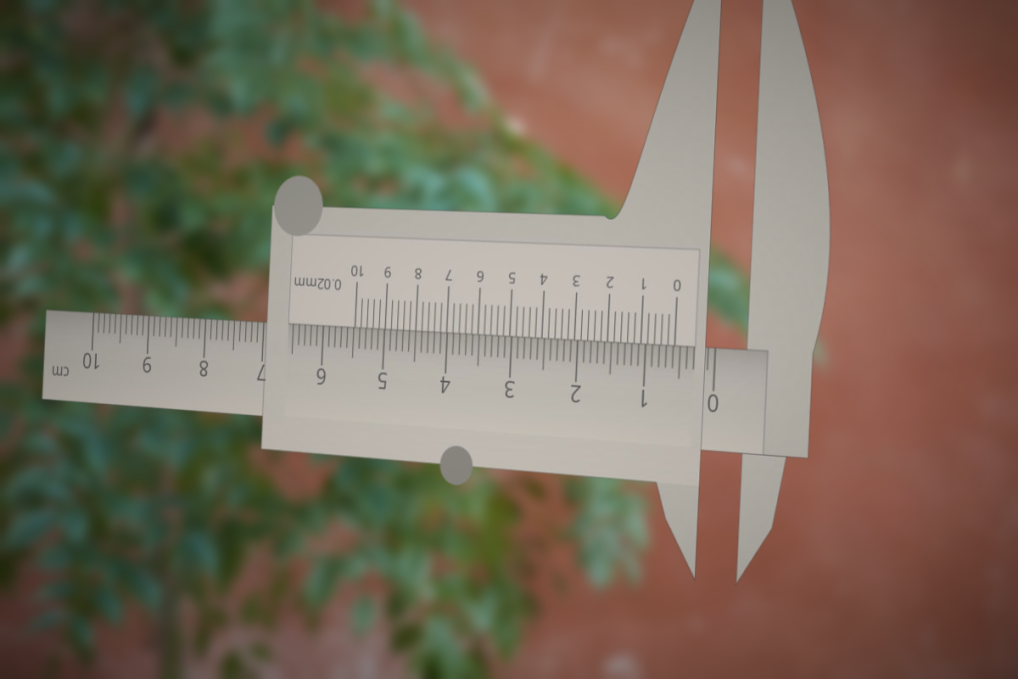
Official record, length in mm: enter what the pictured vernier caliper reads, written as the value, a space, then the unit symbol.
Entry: 5.8 mm
